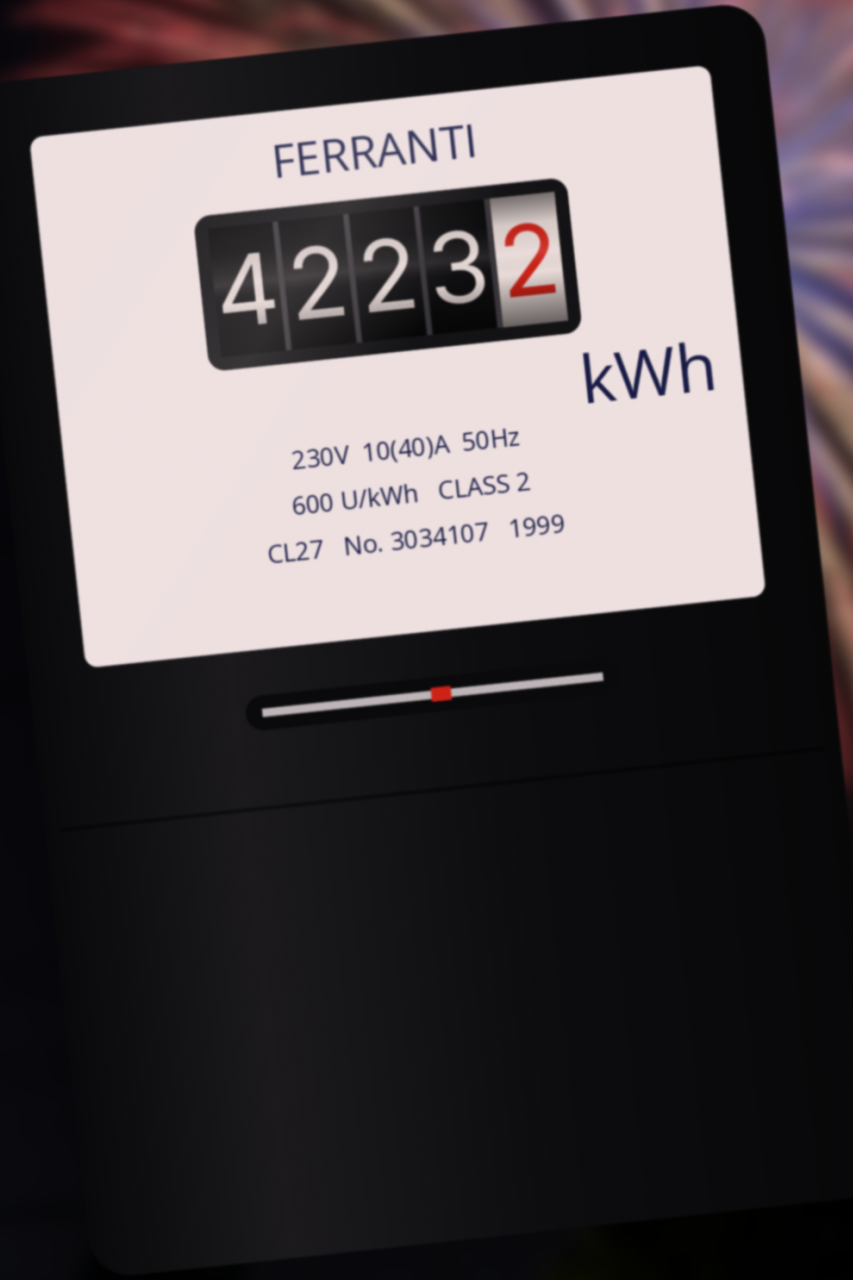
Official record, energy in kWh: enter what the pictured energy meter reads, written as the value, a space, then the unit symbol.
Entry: 4223.2 kWh
